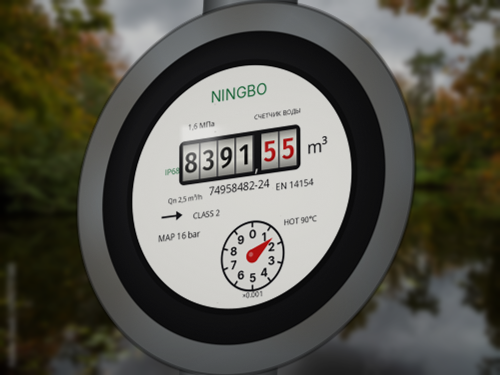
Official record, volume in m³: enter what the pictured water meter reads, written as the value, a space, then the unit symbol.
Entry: 8391.551 m³
